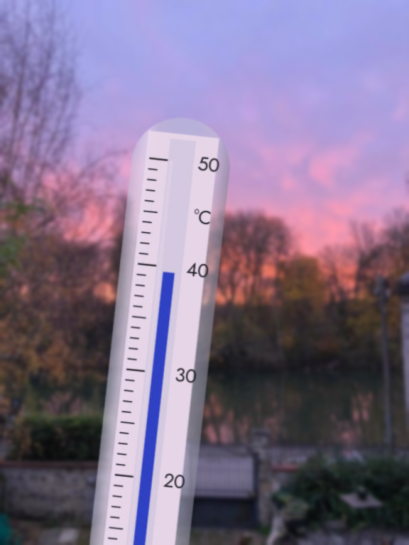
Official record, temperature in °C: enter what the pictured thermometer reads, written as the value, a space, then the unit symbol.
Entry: 39.5 °C
